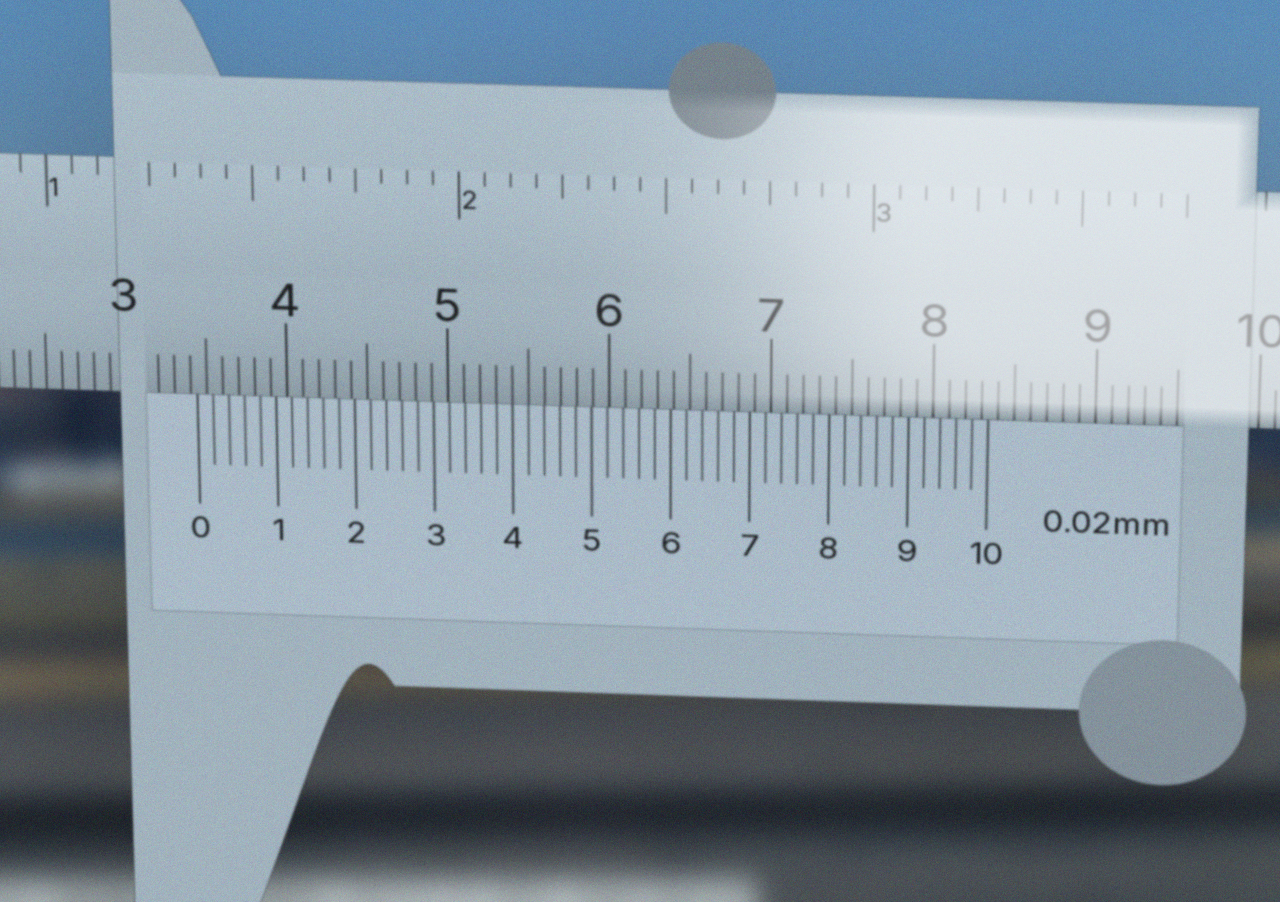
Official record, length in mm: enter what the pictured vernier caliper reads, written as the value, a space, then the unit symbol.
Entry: 34.4 mm
